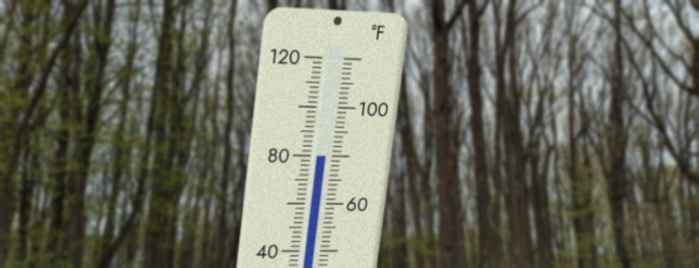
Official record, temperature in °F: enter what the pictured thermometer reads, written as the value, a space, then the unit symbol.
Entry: 80 °F
